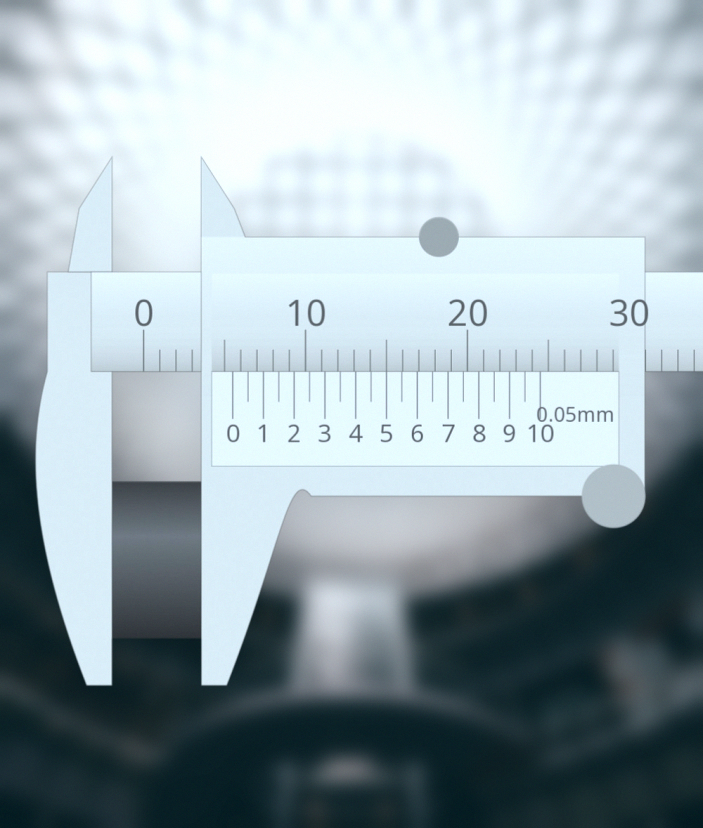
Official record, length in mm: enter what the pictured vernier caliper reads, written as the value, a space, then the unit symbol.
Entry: 5.5 mm
